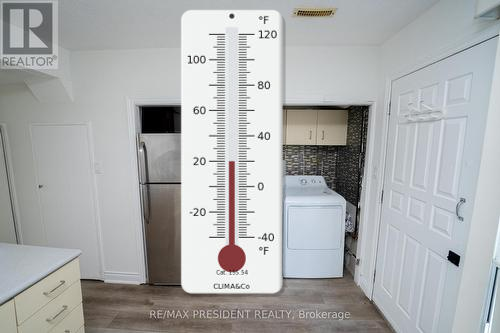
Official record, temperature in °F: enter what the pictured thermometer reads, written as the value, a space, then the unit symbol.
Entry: 20 °F
